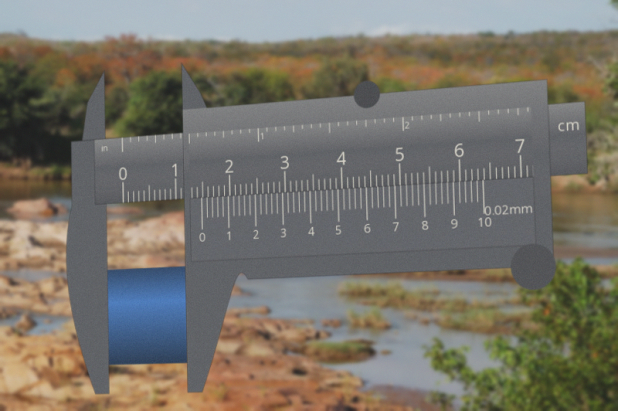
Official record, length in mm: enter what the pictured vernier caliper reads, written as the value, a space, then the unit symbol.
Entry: 14.8 mm
